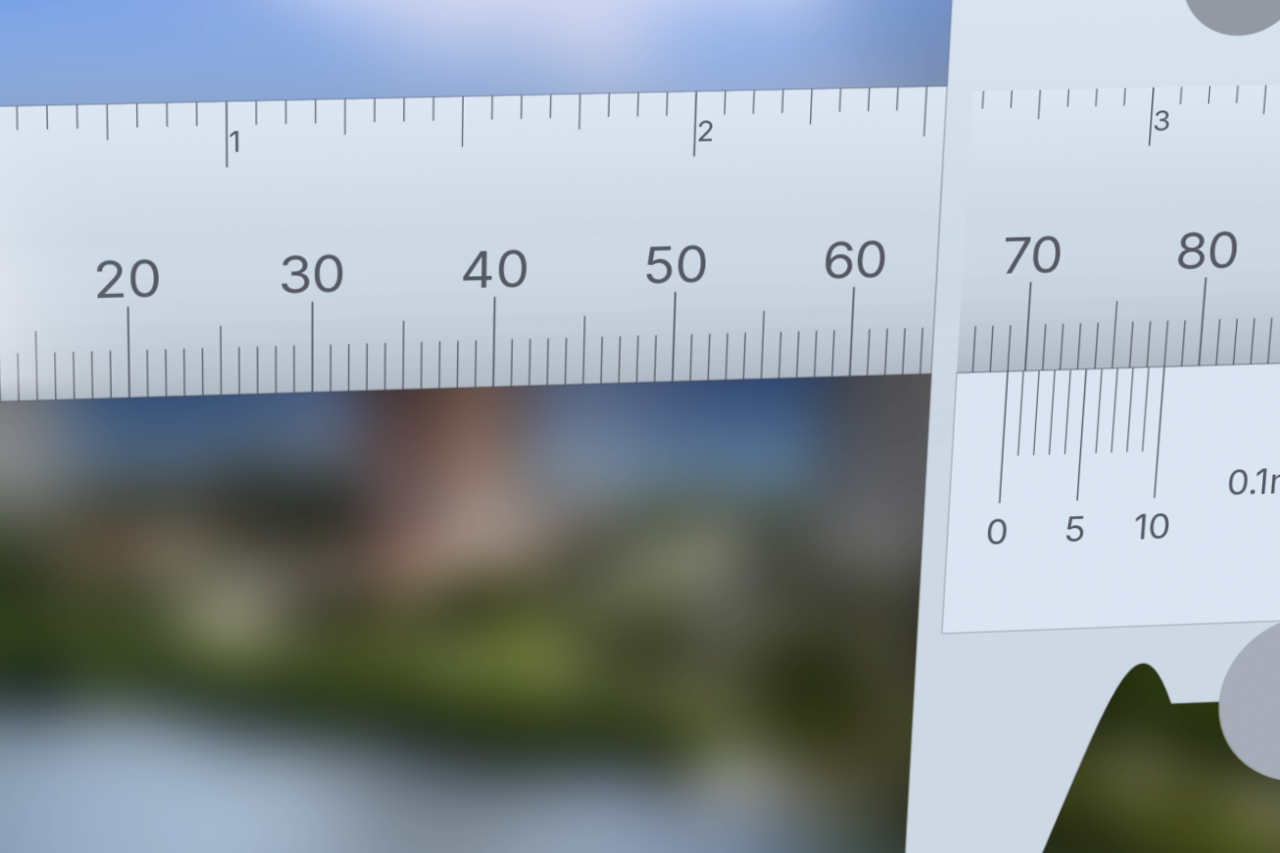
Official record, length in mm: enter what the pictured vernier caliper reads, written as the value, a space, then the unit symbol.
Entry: 69.0 mm
